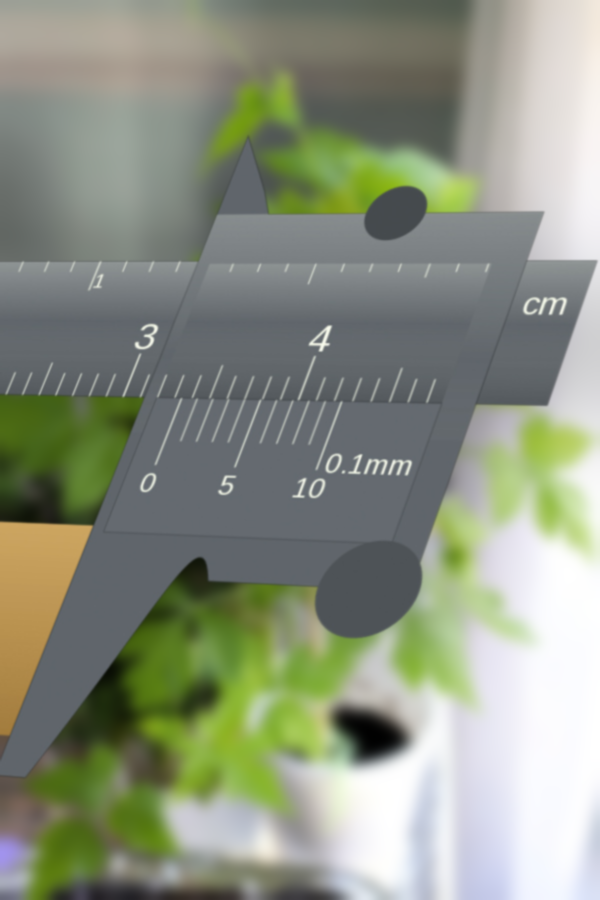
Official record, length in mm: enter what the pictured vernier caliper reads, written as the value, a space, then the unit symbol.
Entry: 33.4 mm
